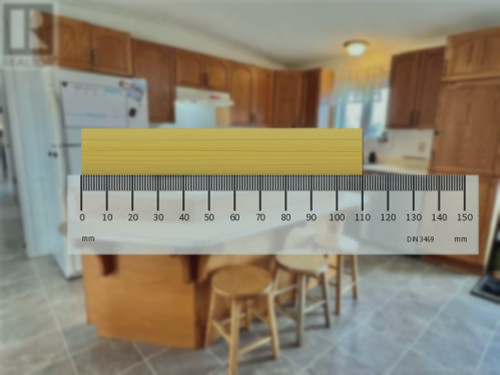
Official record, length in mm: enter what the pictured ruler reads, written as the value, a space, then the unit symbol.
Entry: 110 mm
